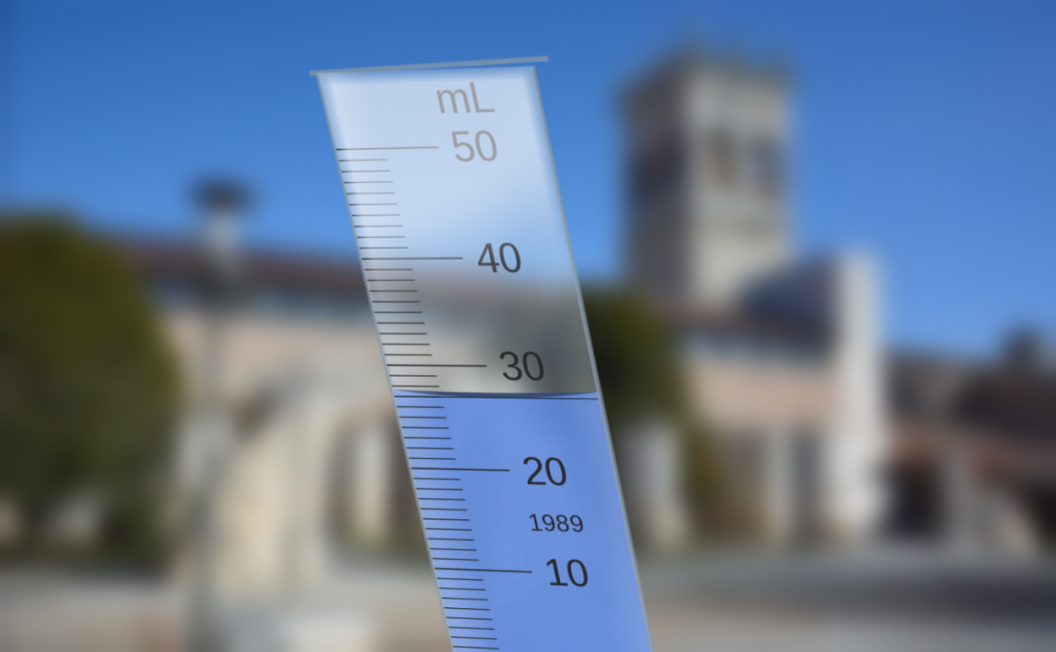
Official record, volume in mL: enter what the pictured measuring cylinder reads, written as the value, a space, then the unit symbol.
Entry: 27 mL
